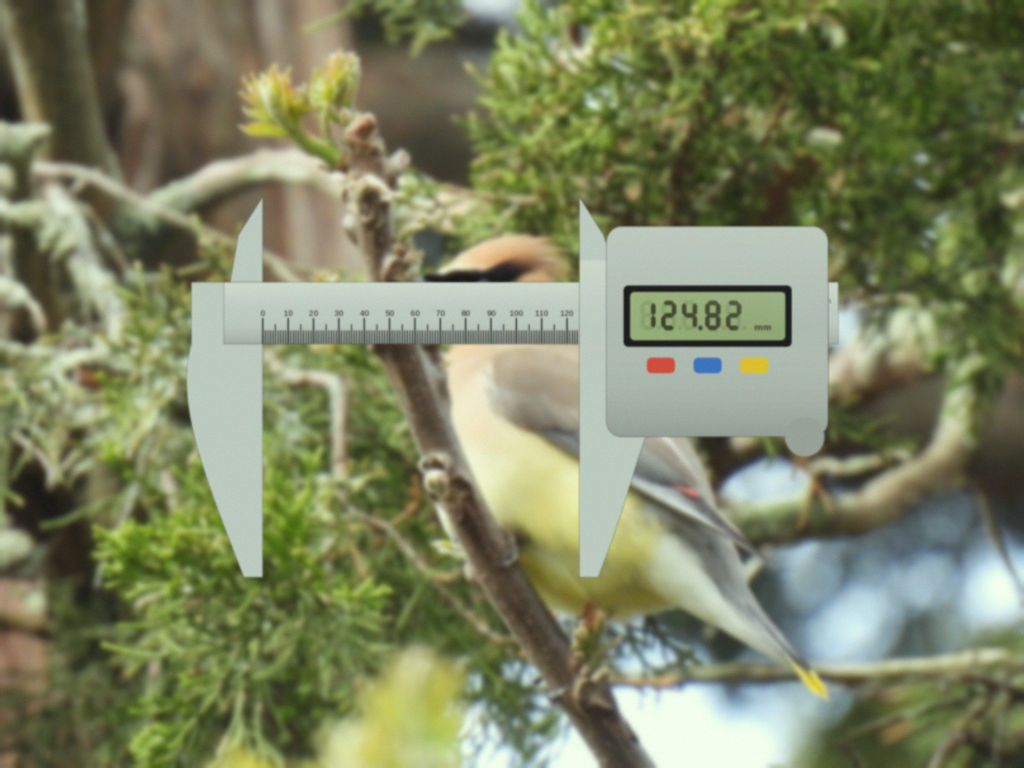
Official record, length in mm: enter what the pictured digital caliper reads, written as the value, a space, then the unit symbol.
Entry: 124.82 mm
